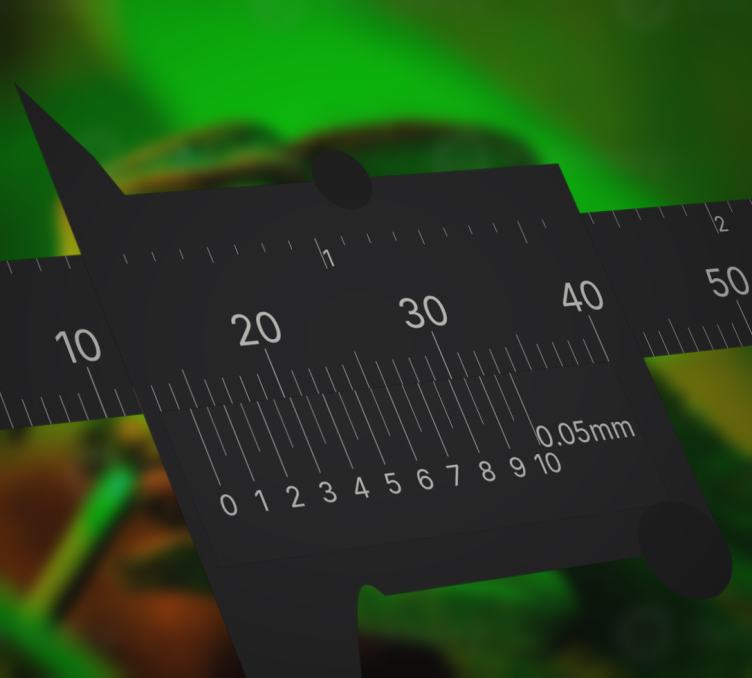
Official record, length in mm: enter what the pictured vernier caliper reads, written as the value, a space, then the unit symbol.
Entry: 14.6 mm
